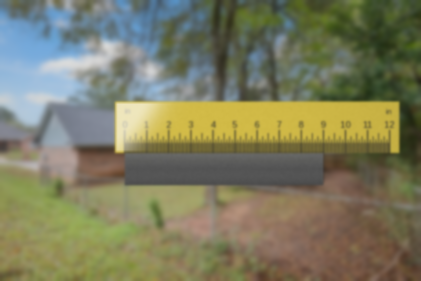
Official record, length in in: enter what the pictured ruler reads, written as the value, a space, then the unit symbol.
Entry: 9 in
